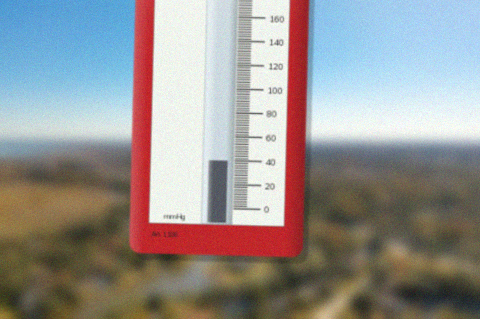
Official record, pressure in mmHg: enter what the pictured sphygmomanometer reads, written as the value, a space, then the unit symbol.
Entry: 40 mmHg
